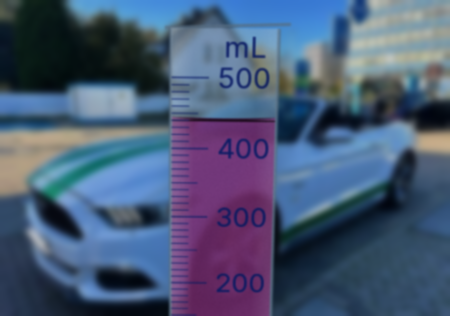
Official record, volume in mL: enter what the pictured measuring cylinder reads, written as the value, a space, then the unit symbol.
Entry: 440 mL
